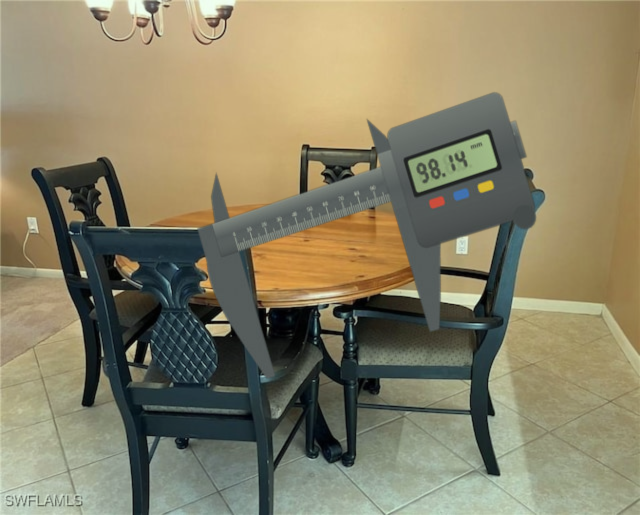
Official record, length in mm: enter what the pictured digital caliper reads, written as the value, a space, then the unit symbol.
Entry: 98.14 mm
